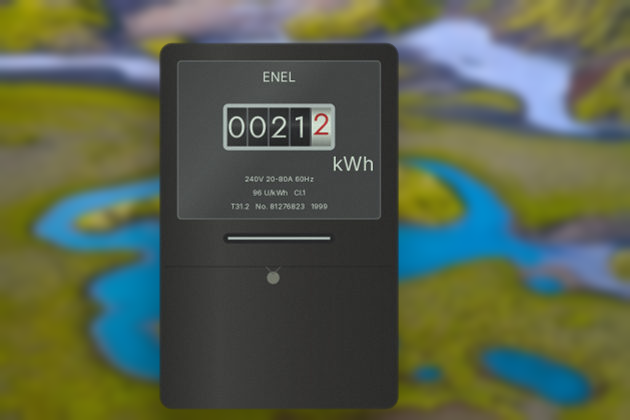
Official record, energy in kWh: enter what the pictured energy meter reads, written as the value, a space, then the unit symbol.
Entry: 21.2 kWh
